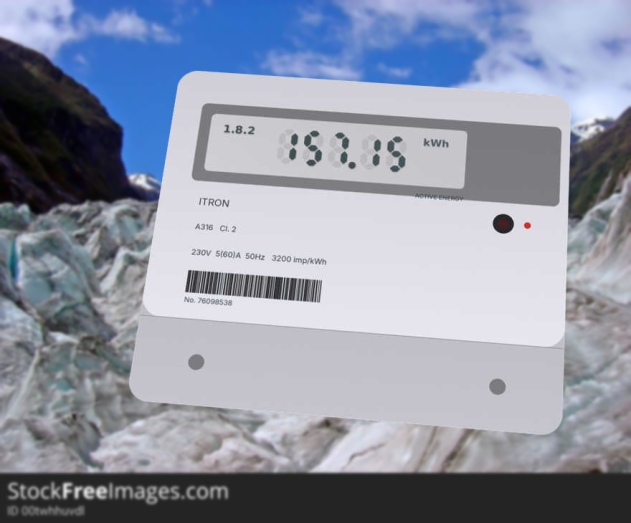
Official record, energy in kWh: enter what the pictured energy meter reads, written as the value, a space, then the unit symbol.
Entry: 157.15 kWh
